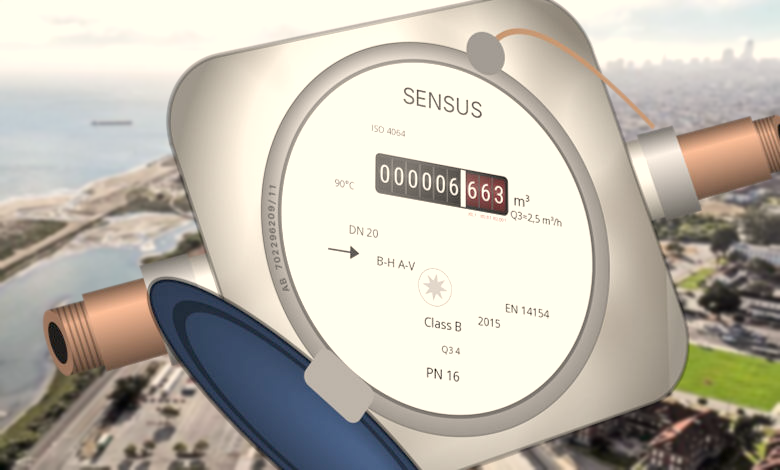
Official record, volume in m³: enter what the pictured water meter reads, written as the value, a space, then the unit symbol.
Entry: 6.663 m³
